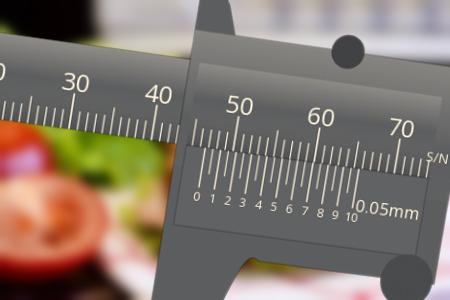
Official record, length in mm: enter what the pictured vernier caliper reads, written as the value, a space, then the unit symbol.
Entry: 46.6 mm
